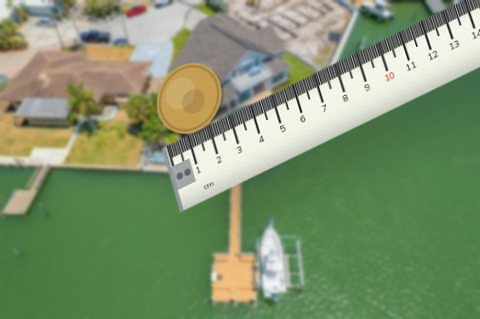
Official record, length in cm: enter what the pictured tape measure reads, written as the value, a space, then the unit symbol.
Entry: 3 cm
